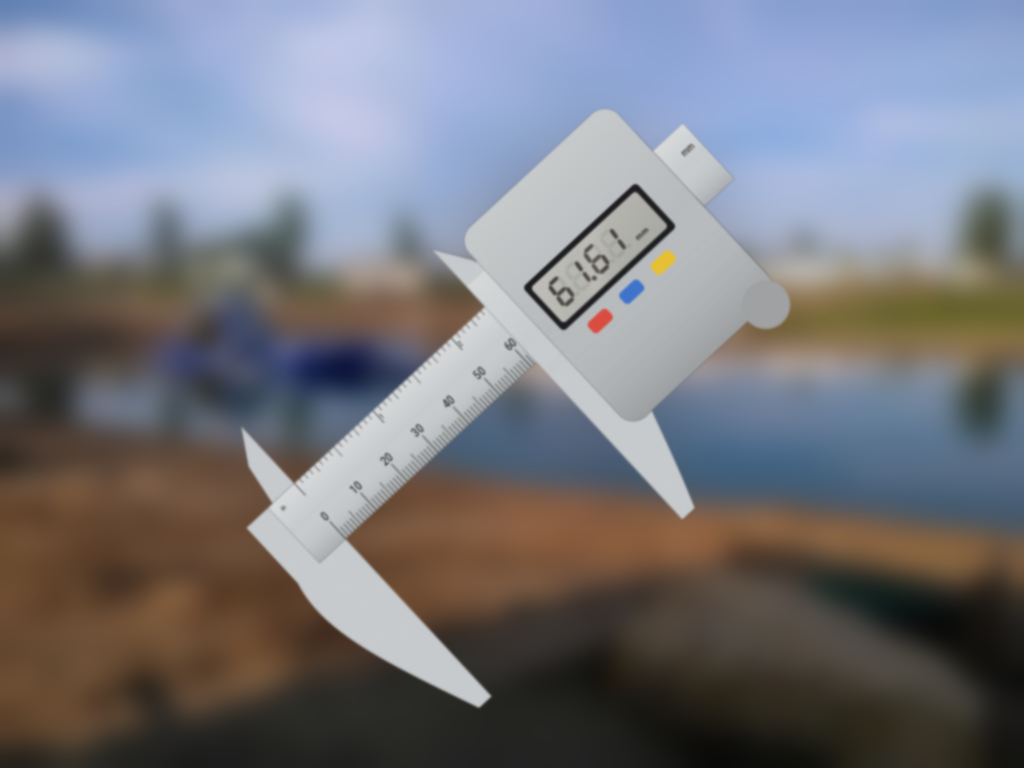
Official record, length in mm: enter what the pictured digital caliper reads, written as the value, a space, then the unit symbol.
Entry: 61.61 mm
